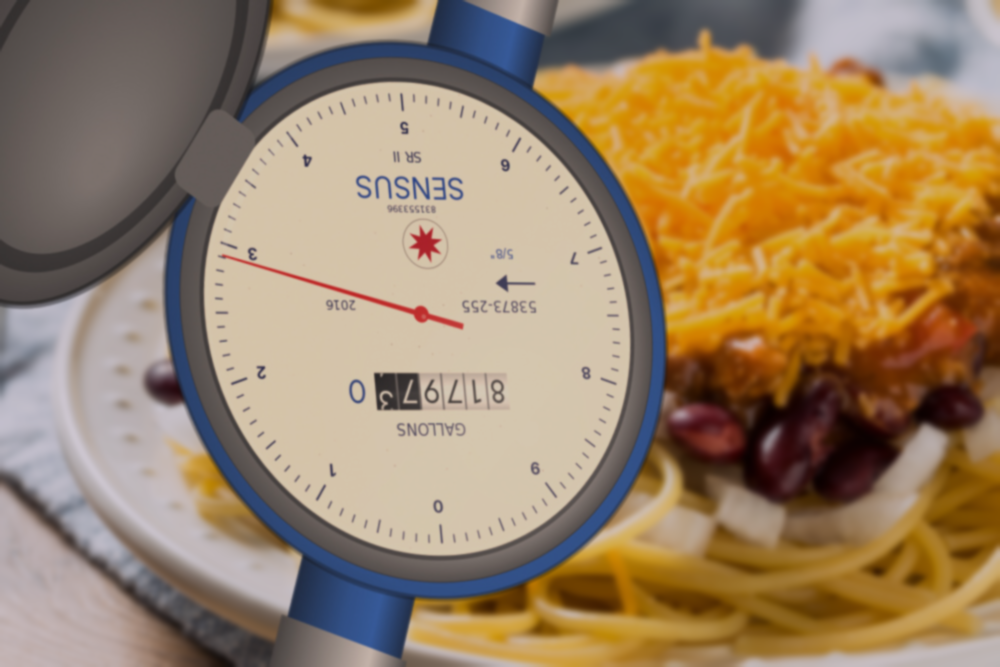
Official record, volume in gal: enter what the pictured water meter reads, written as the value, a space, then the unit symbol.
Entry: 8179732.9 gal
